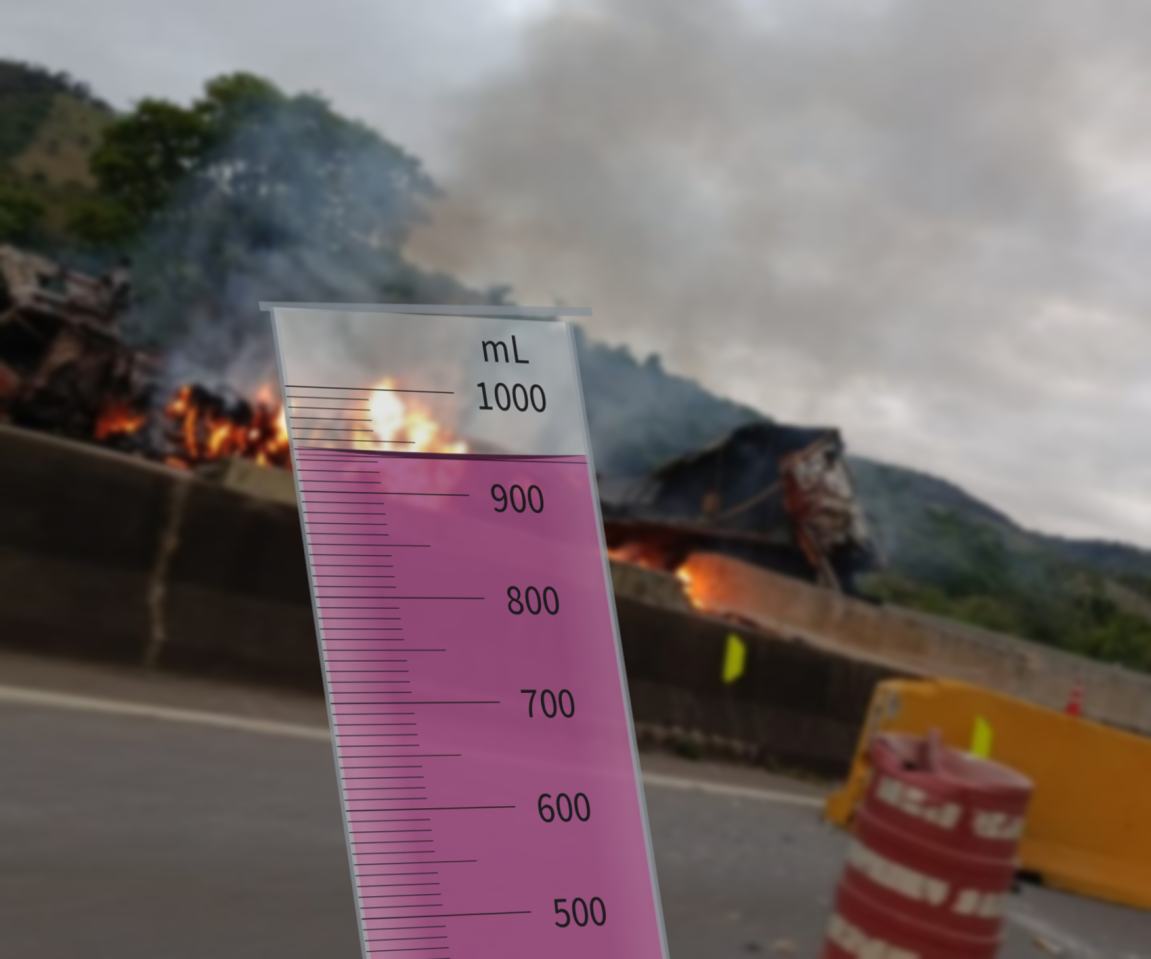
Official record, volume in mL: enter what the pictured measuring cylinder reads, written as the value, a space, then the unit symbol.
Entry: 935 mL
